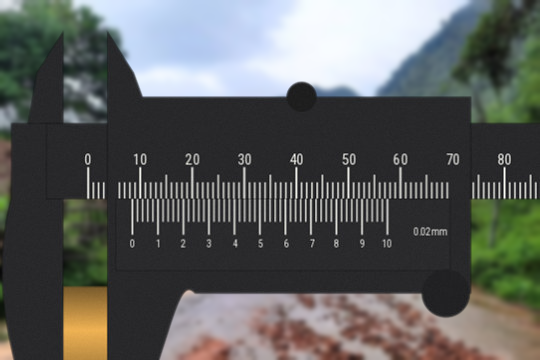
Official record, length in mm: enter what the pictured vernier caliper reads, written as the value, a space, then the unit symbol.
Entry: 8.5 mm
